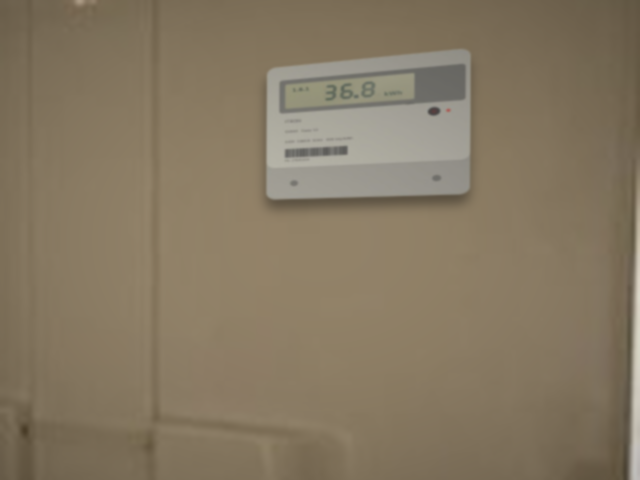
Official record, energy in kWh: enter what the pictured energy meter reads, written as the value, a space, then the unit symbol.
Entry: 36.8 kWh
